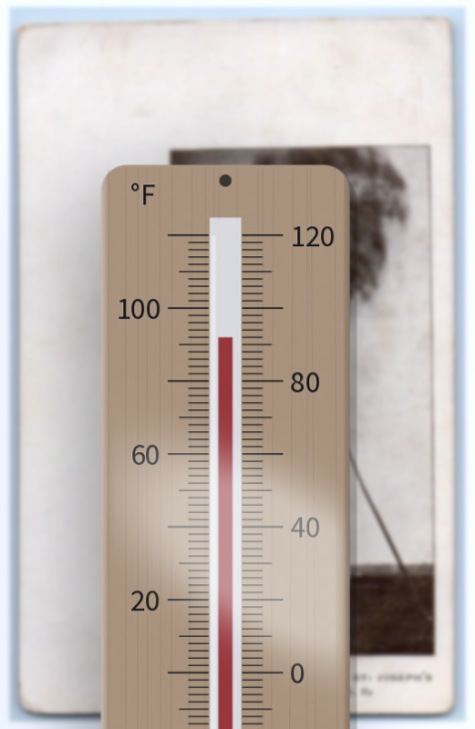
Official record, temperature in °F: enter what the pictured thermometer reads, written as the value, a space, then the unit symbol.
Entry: 92 °F
